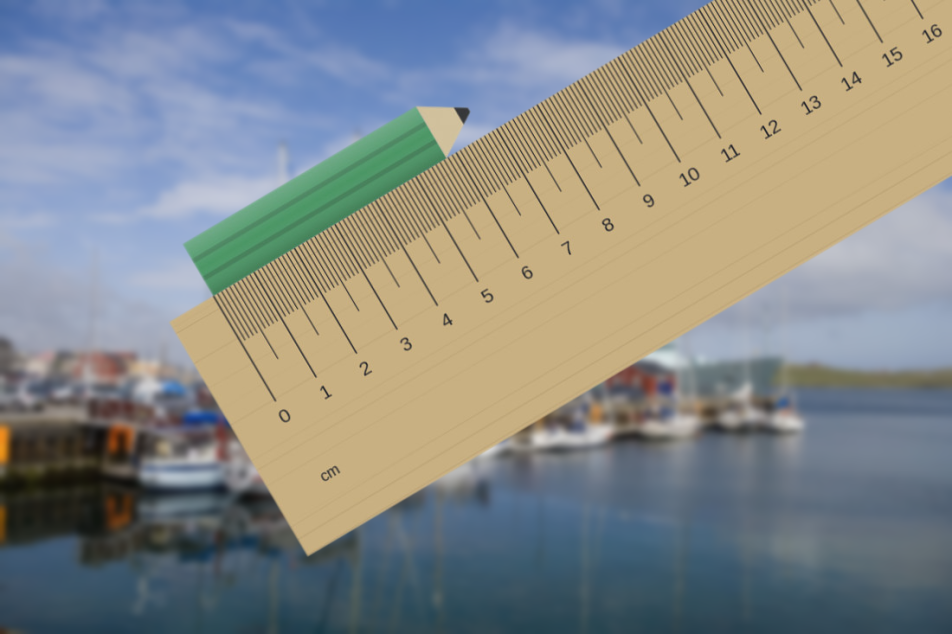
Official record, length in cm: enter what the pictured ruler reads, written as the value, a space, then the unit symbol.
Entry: 6.7 cm
